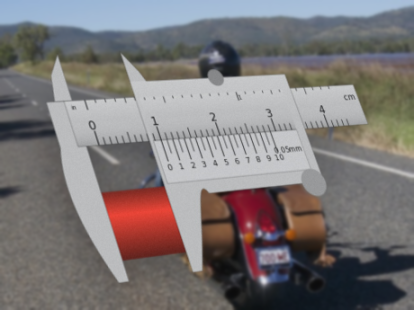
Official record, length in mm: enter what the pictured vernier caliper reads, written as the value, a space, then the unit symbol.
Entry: 10.0 mm
